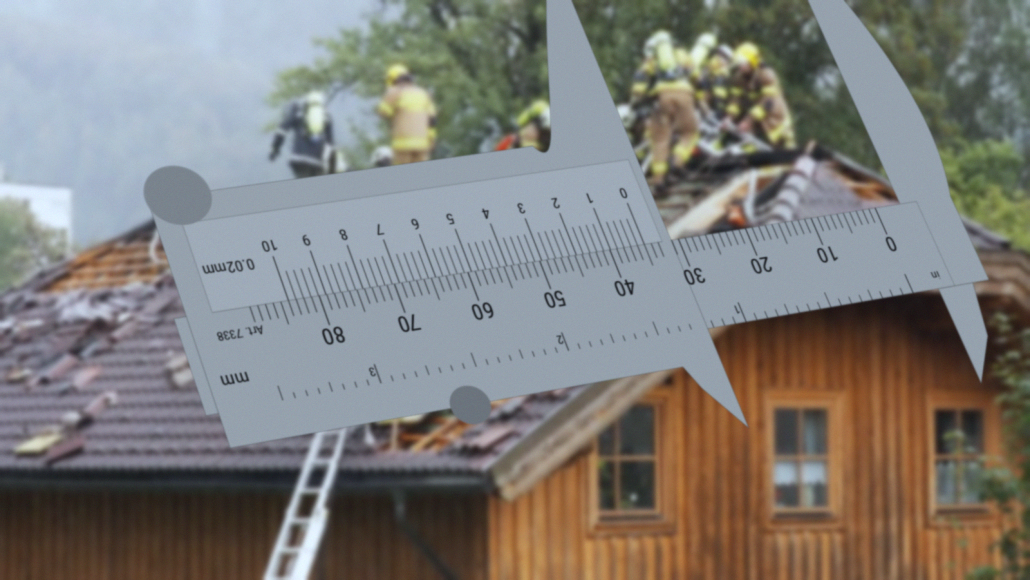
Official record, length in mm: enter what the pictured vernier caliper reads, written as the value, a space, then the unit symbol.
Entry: 35.0 mm
